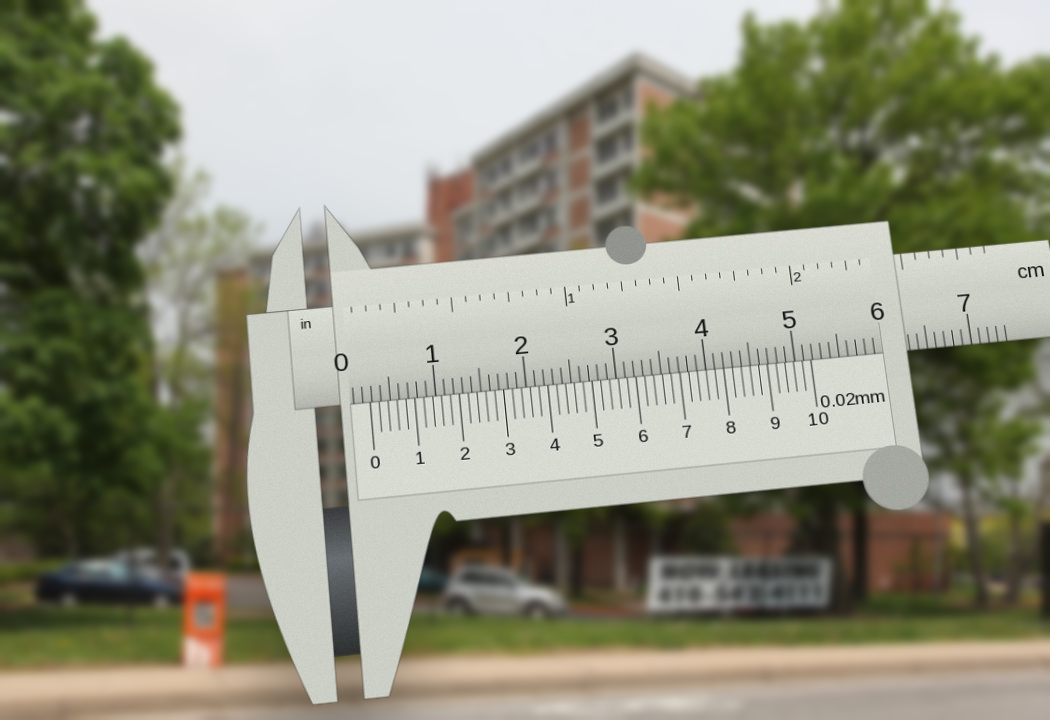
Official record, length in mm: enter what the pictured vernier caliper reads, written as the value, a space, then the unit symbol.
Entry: 2.8 mm
